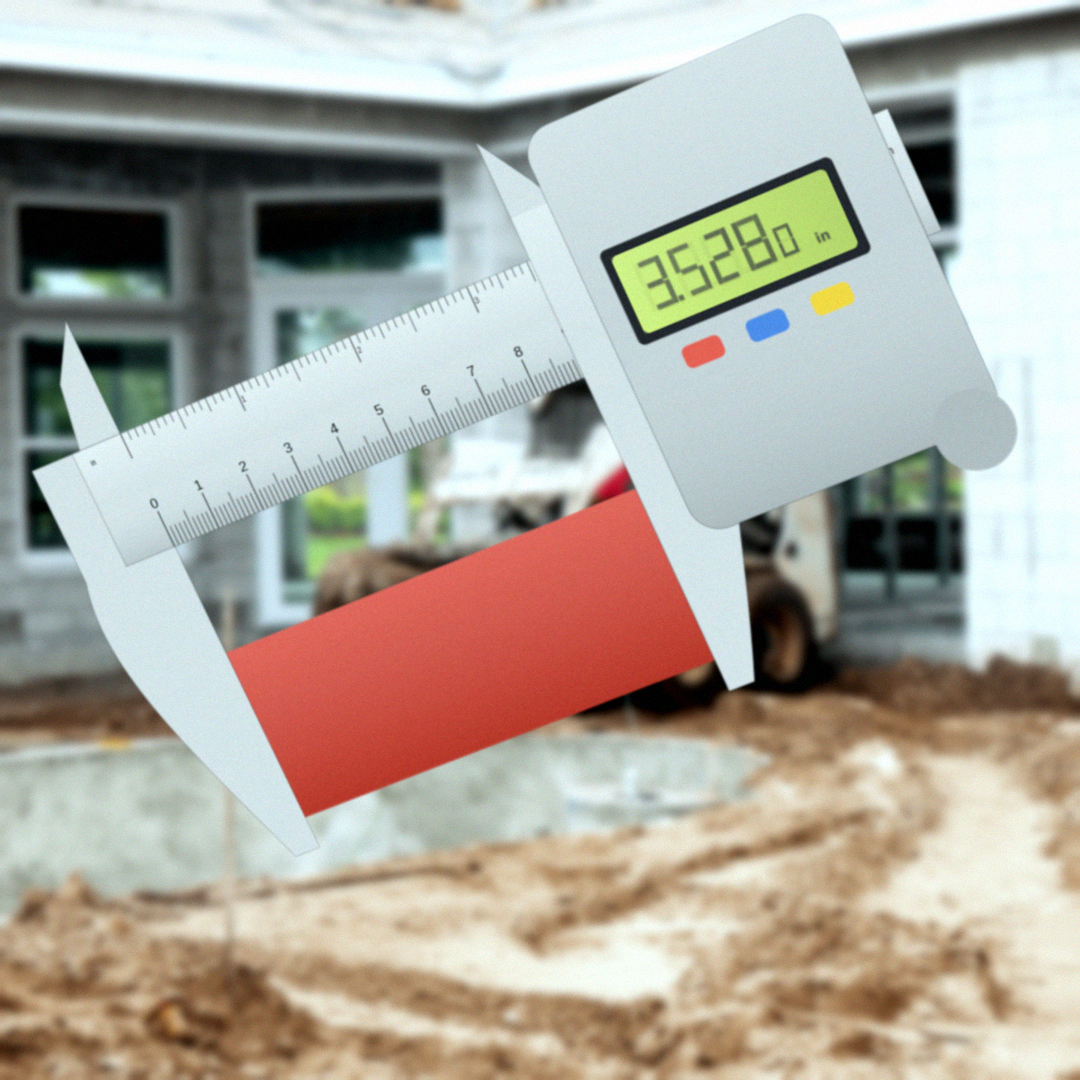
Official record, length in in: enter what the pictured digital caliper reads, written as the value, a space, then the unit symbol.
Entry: 3.5280 in
